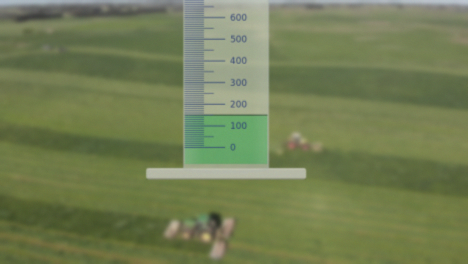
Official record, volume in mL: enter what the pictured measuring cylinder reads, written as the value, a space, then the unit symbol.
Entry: 150 mL
